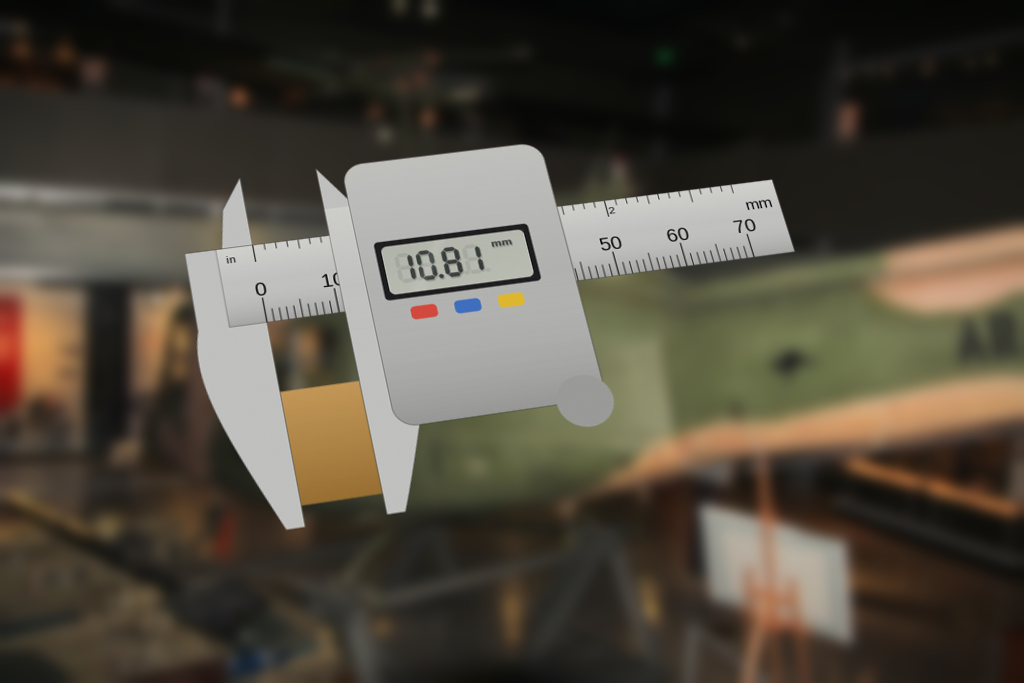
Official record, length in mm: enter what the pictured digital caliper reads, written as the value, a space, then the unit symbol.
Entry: 10.81 mm
